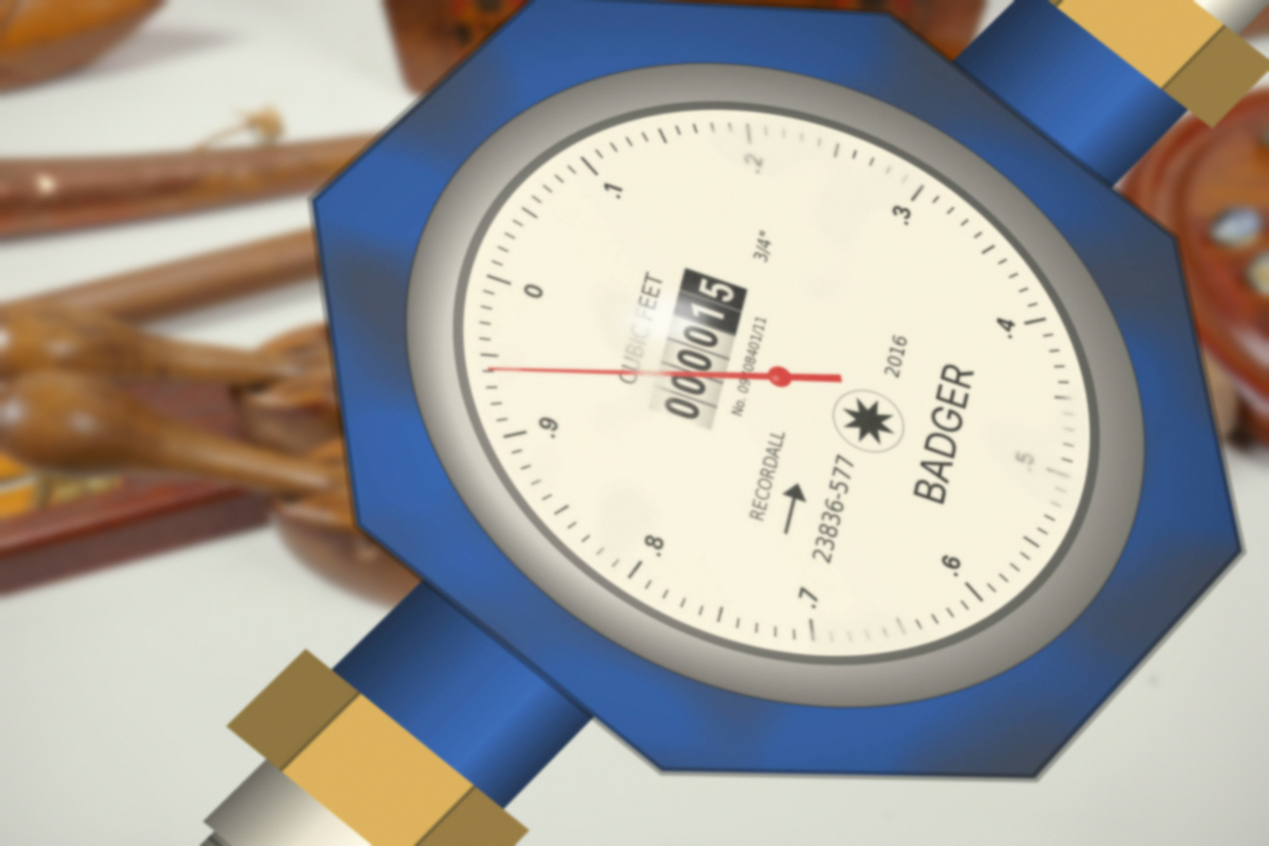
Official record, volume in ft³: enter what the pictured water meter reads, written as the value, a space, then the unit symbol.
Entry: 14.94 ft³
